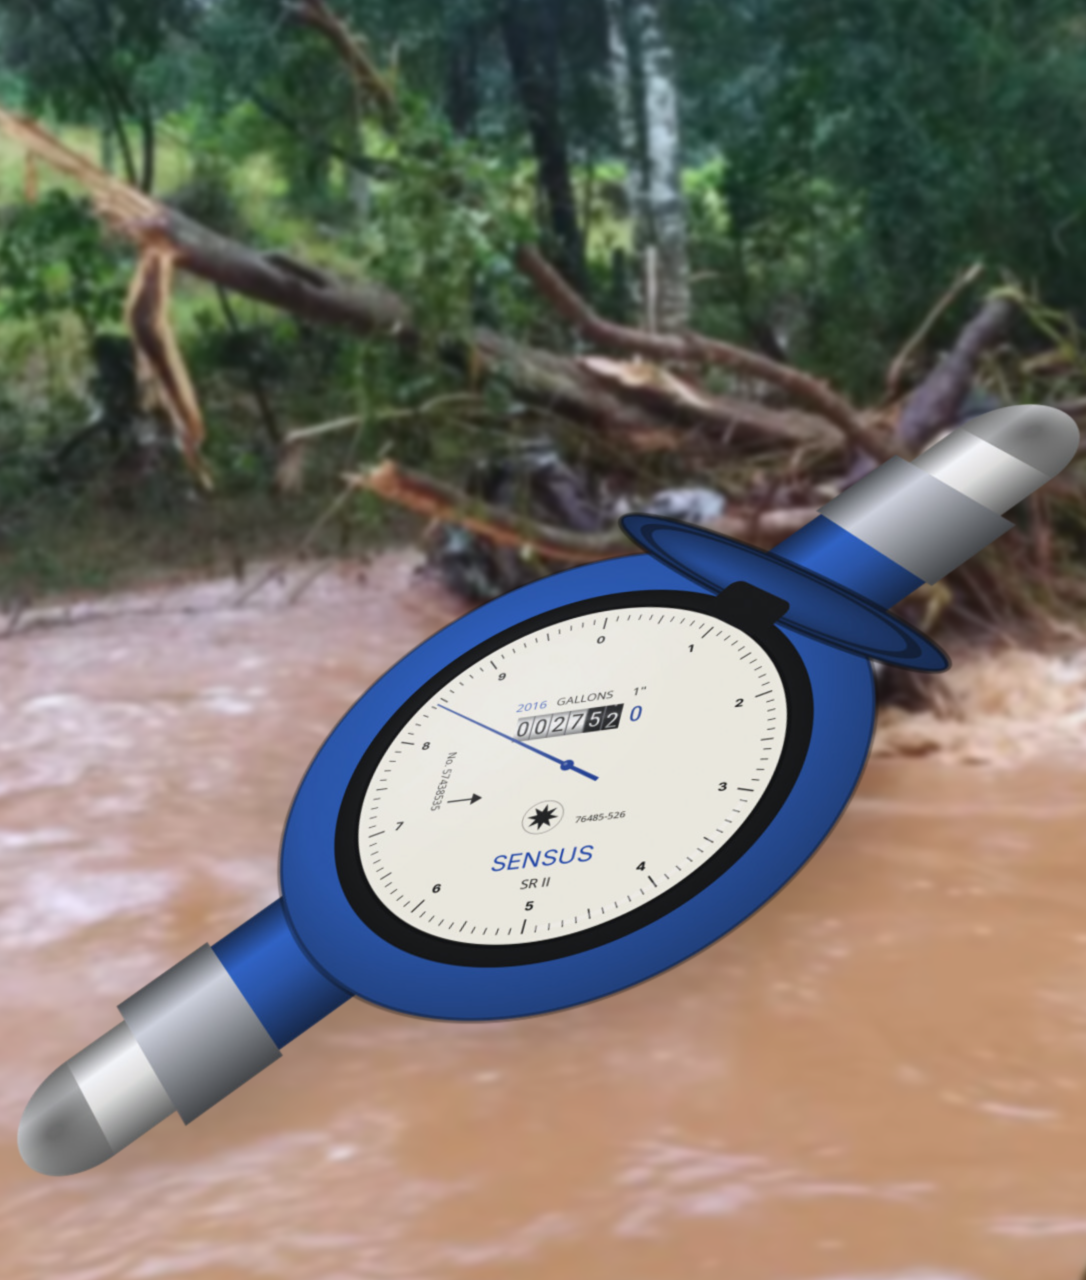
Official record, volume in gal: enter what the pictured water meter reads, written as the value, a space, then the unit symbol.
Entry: 27518.4 gal
